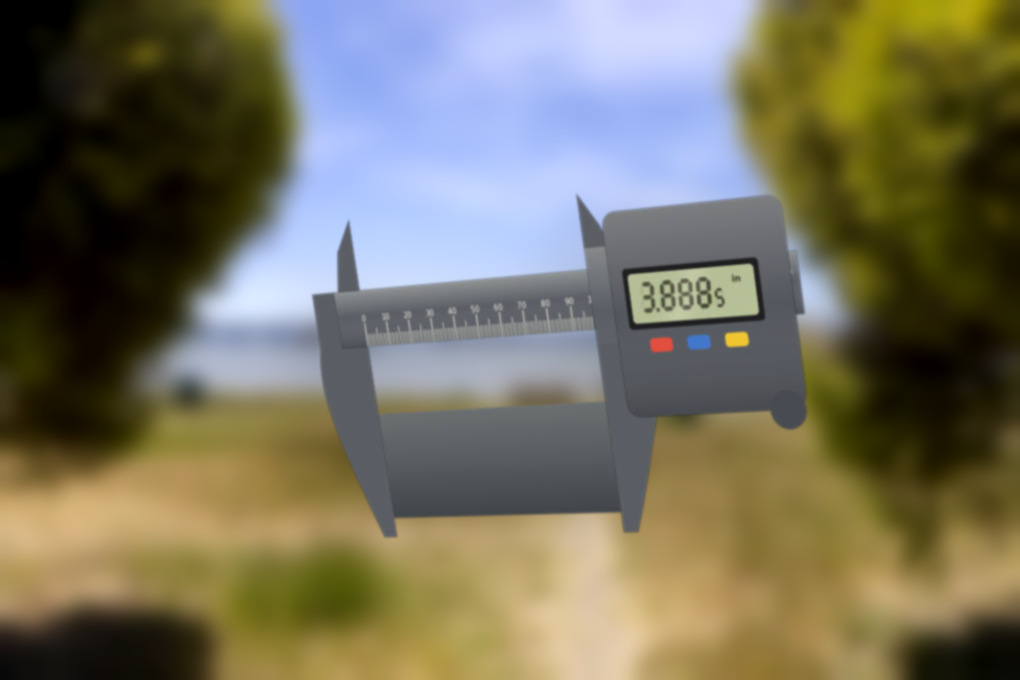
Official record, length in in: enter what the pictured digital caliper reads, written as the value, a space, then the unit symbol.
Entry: 3.8885 in
